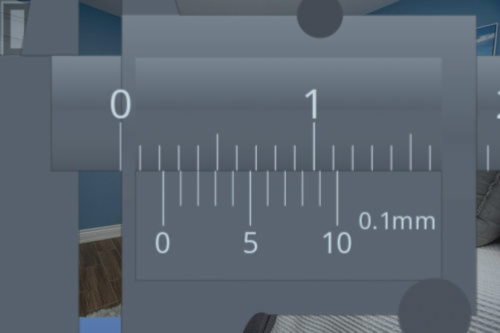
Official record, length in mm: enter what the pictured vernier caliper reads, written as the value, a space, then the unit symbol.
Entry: 2.2 mm
